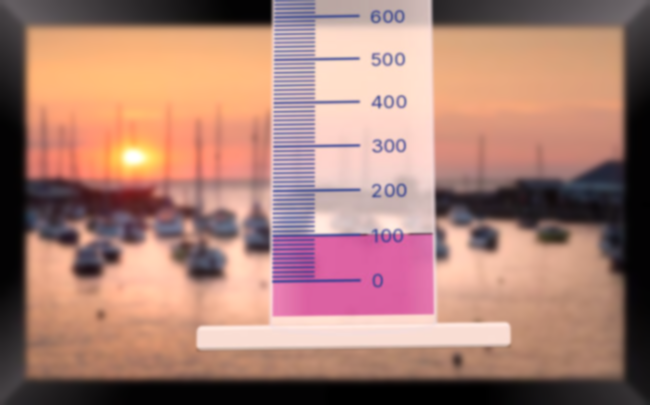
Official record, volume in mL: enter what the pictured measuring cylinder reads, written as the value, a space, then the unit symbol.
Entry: 100 mL
